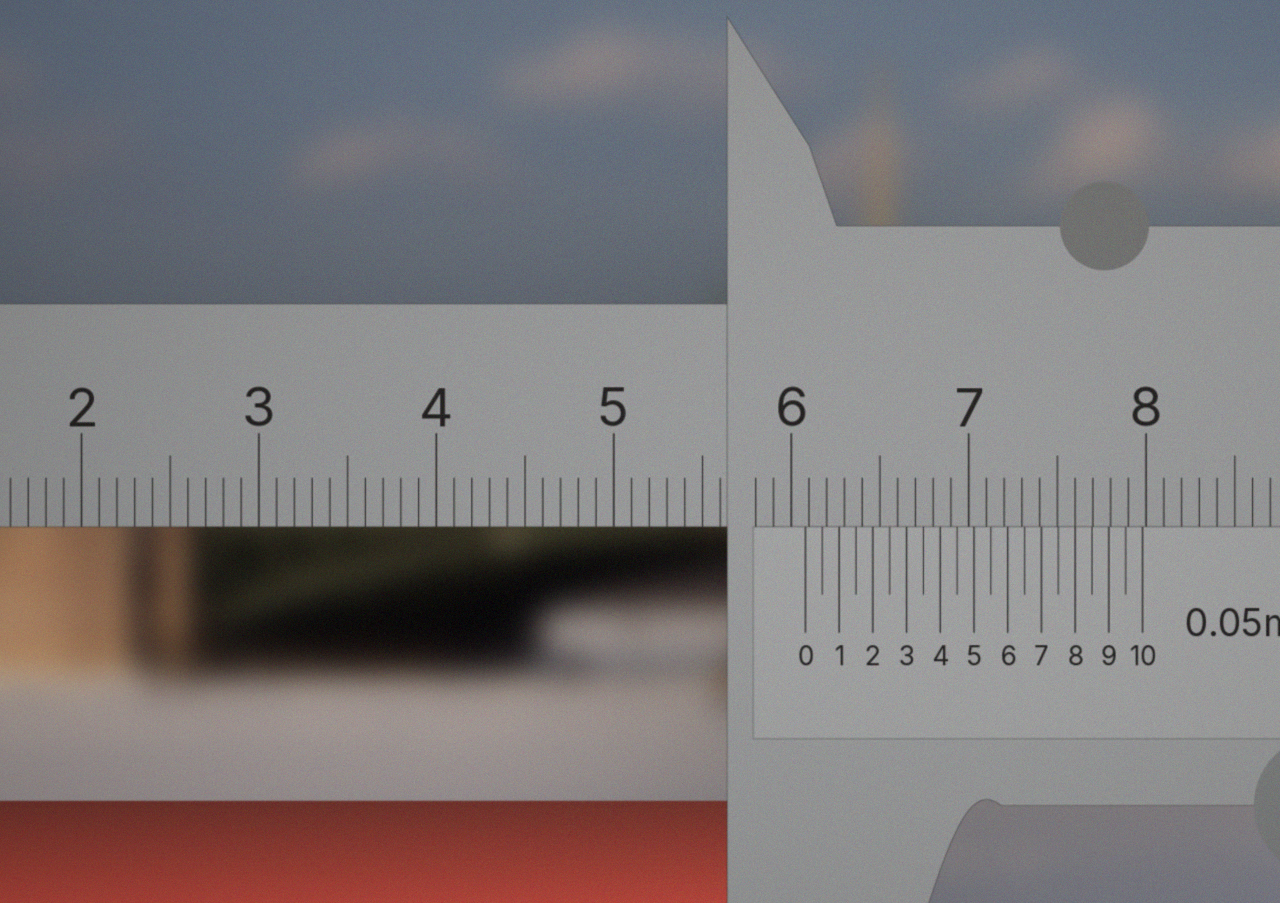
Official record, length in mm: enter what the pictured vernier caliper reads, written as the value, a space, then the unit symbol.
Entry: 60.8 mm
